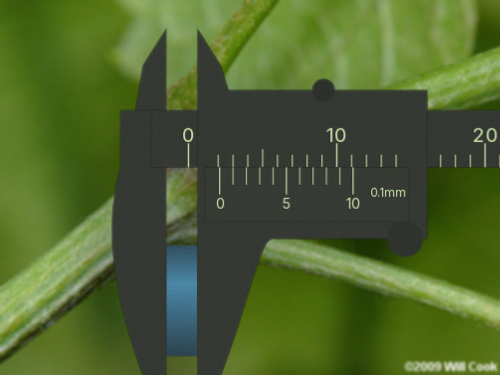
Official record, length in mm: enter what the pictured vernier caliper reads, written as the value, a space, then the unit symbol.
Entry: 2.1 mm
